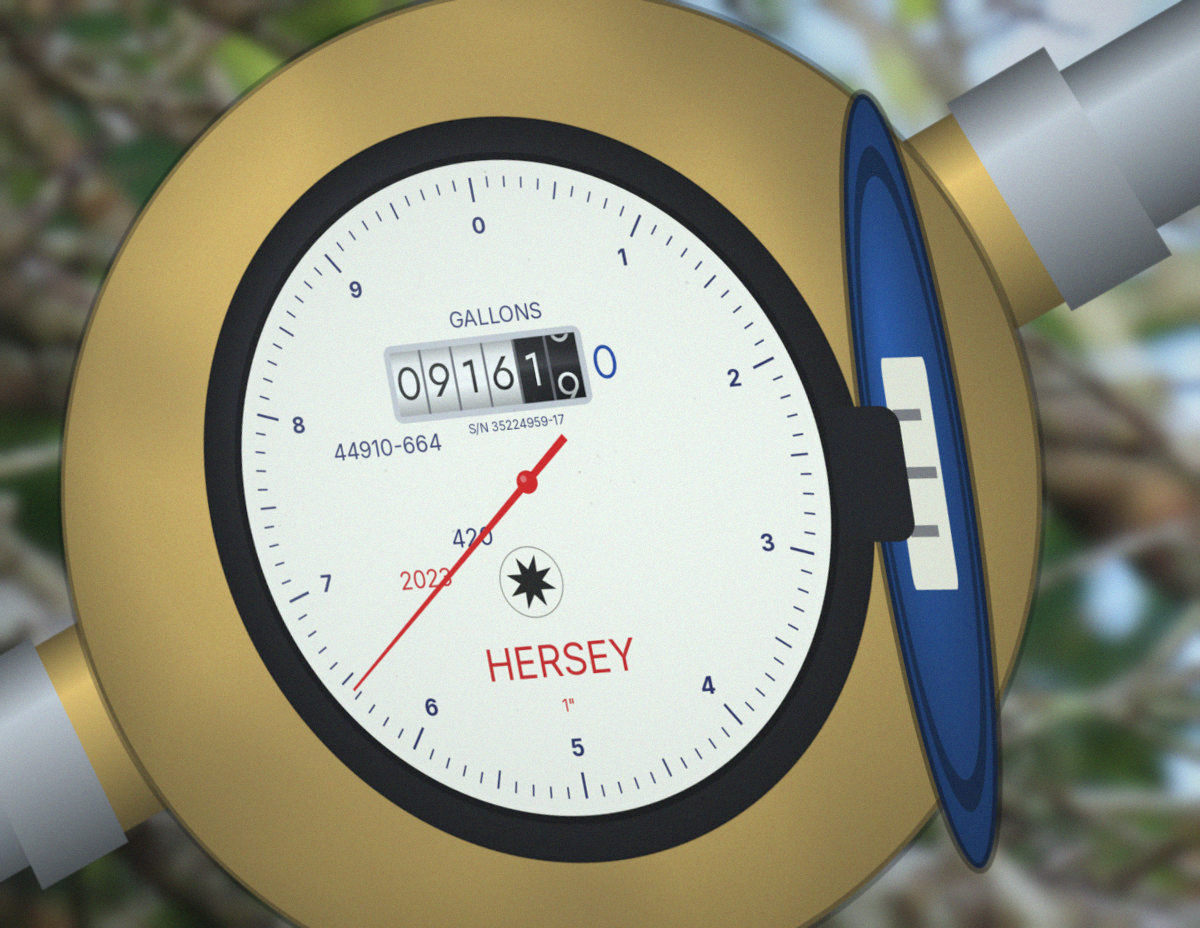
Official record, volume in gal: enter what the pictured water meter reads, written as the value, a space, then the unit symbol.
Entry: 916186.4 gal
